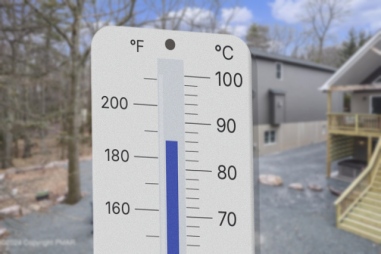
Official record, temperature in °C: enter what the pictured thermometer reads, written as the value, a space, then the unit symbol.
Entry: 86 °C
